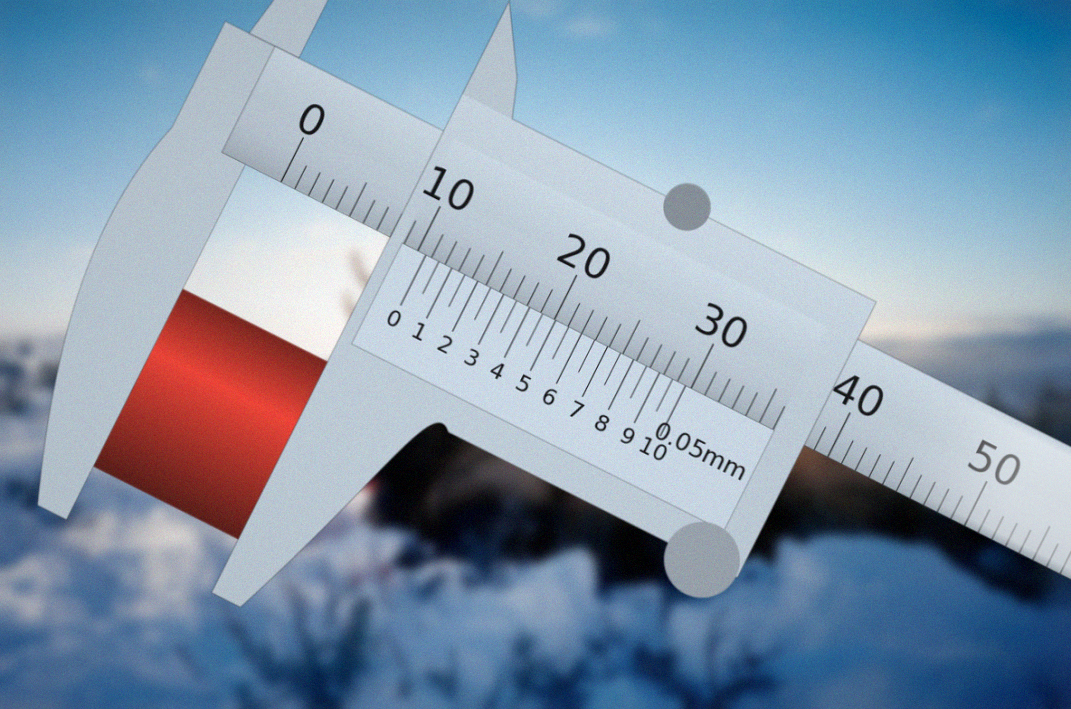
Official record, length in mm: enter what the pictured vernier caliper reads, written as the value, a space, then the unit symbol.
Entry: 10.6 mm
